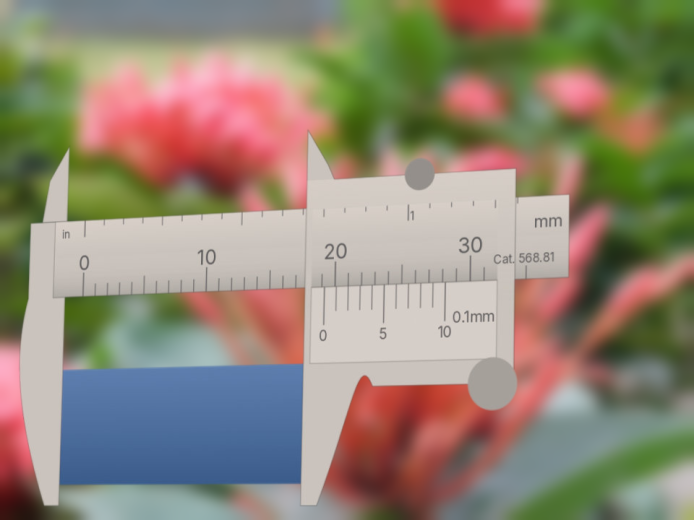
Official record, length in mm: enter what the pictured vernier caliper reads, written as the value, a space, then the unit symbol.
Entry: 19.2 mm
